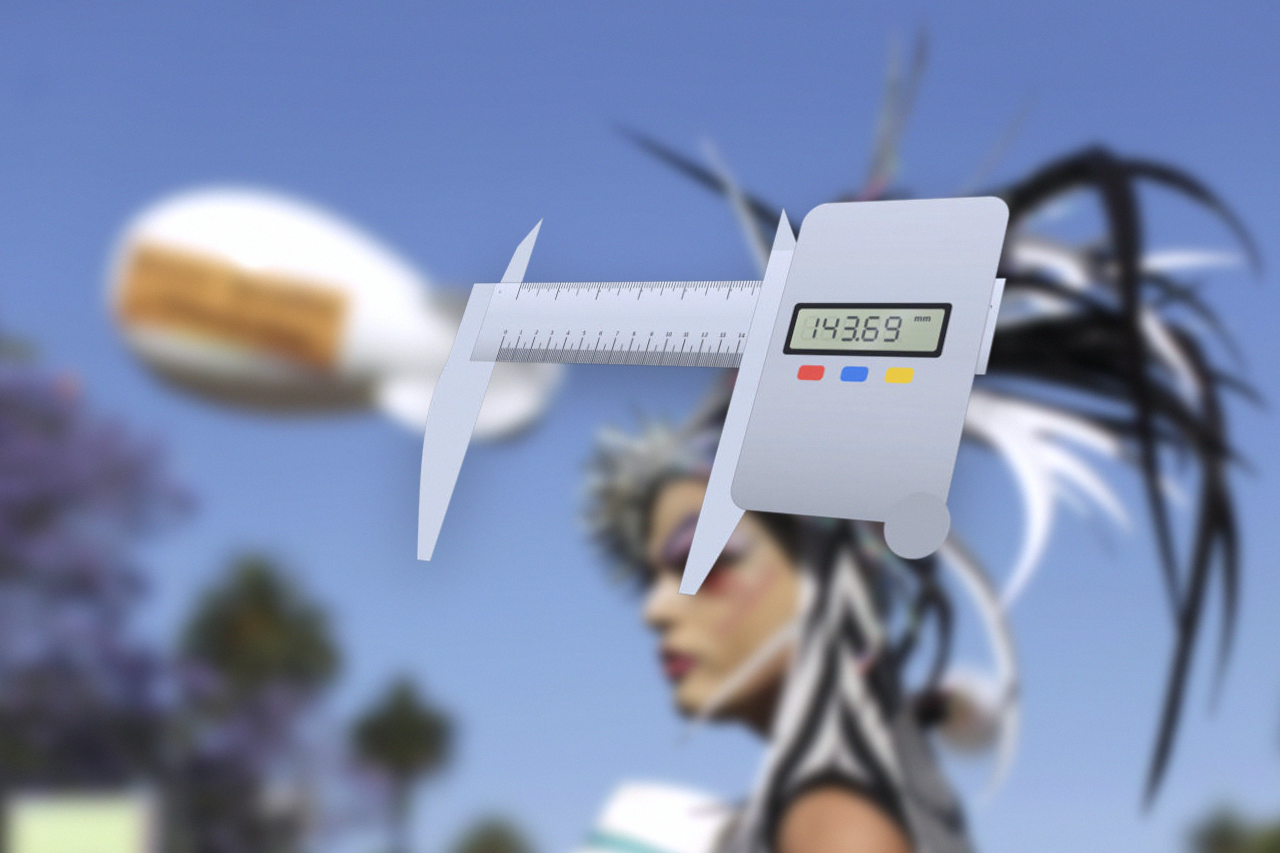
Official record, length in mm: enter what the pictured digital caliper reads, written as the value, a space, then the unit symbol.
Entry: 143.69 mm
